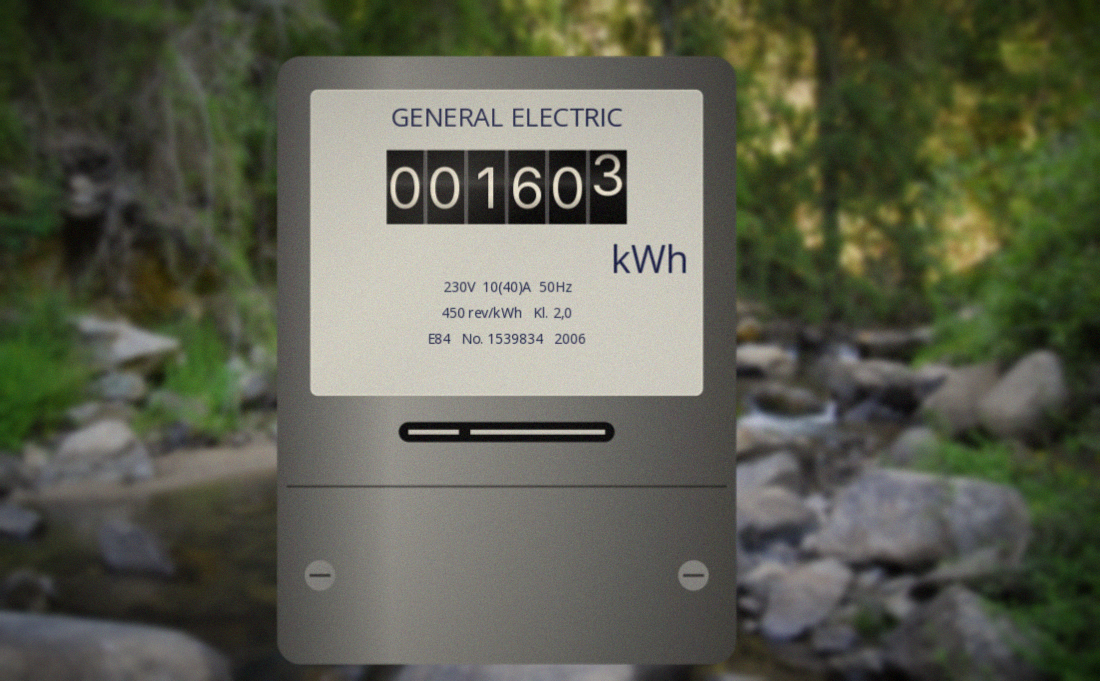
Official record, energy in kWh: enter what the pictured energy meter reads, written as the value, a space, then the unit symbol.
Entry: 1603 kWh
